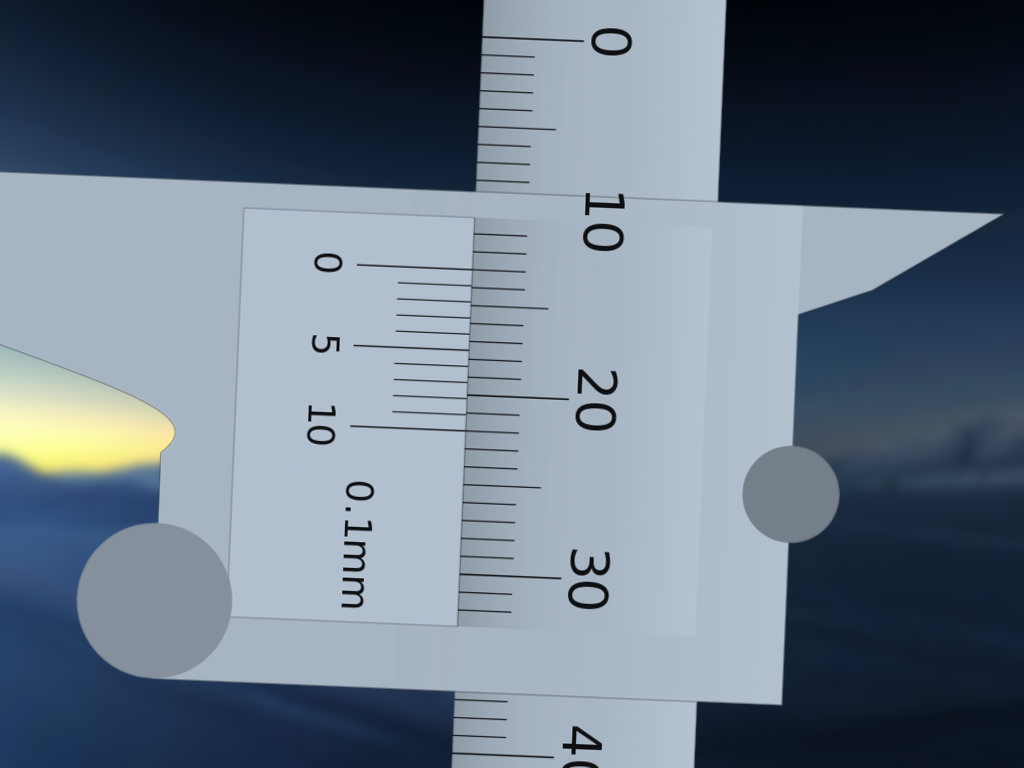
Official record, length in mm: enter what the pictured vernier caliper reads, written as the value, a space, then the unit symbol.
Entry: 13.0 mm
